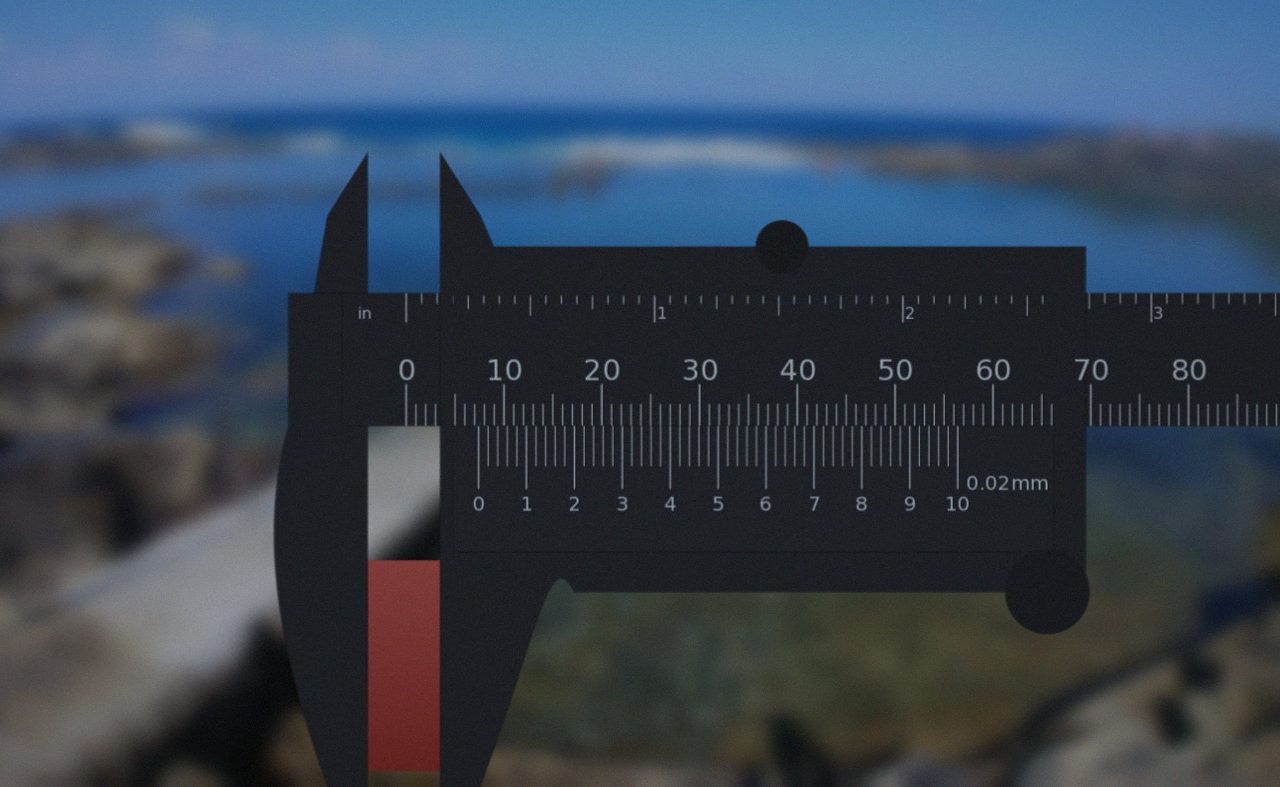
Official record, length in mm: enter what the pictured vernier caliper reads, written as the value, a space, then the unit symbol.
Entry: 7.4 mm
